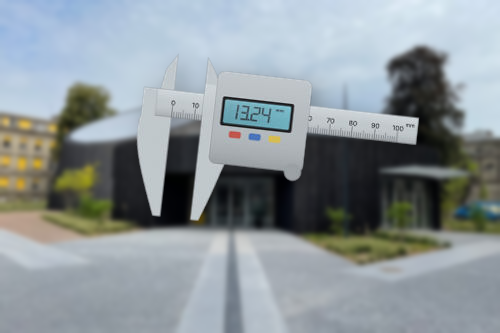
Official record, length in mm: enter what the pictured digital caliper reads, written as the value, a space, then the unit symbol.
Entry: 13.24 mm
